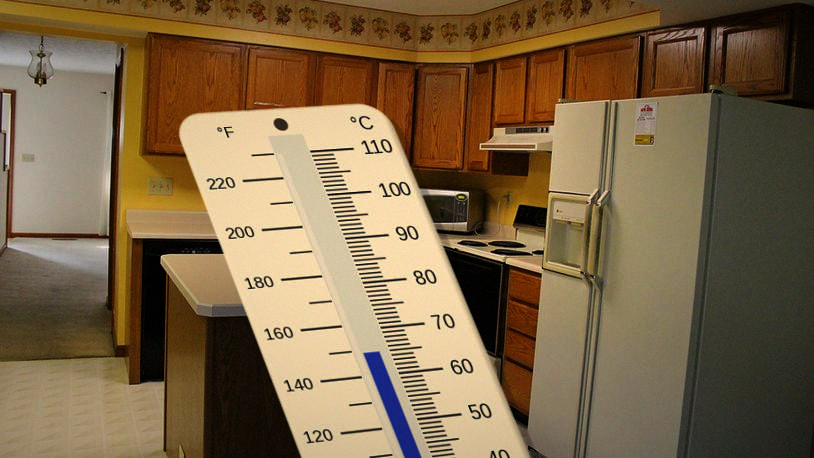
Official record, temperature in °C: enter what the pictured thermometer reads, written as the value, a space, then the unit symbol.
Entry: 65 °C
